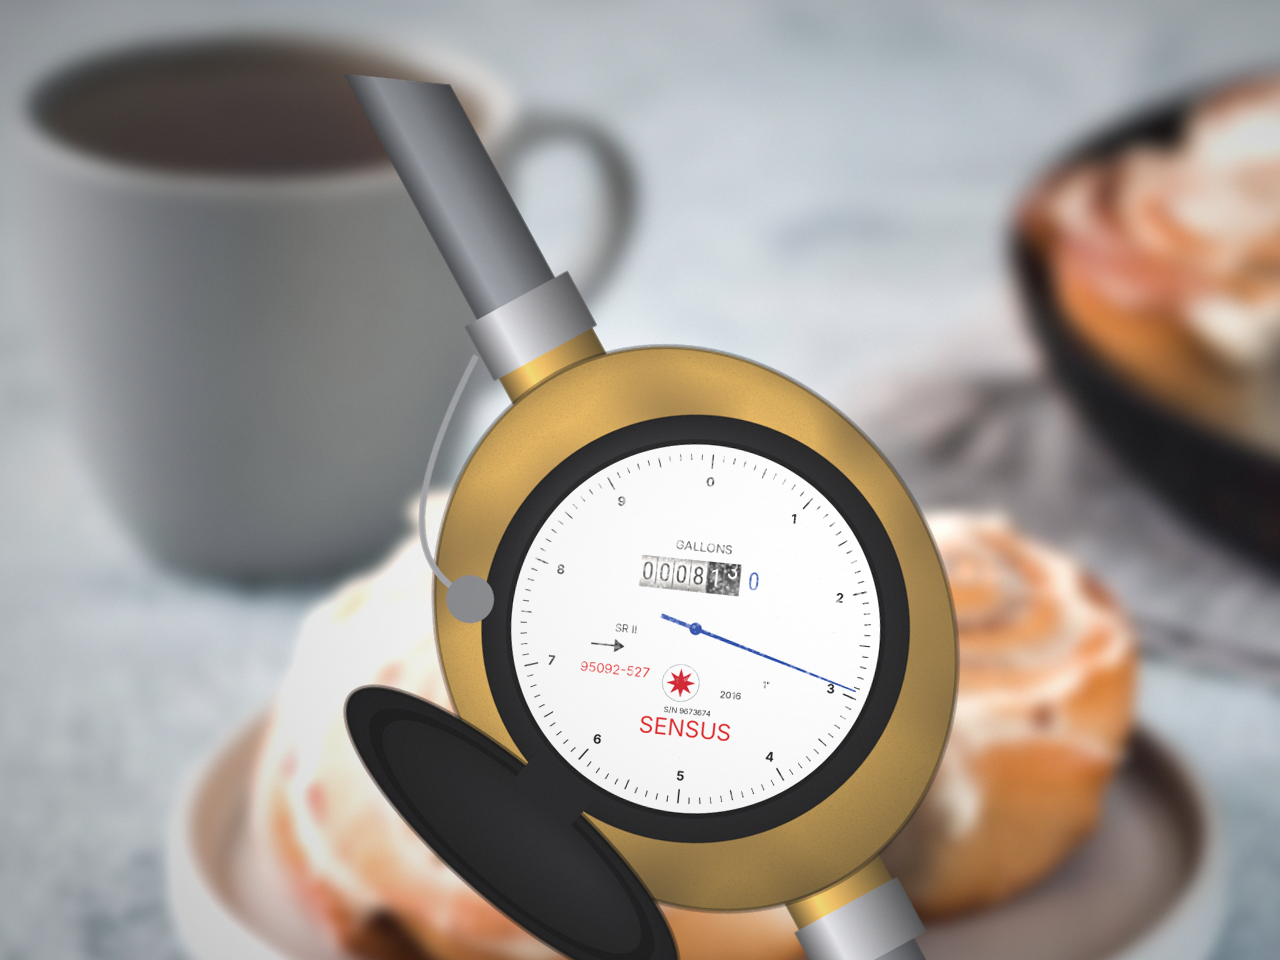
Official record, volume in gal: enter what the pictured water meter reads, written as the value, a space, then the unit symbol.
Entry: 8132.9 gal
